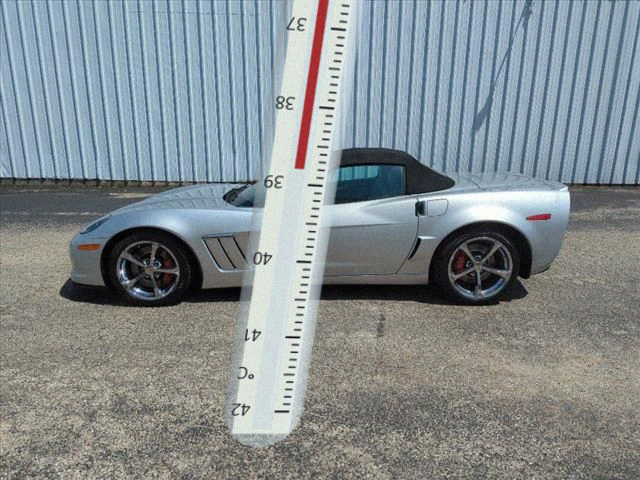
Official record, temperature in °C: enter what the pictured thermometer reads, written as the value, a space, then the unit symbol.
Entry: 38.8 °C
